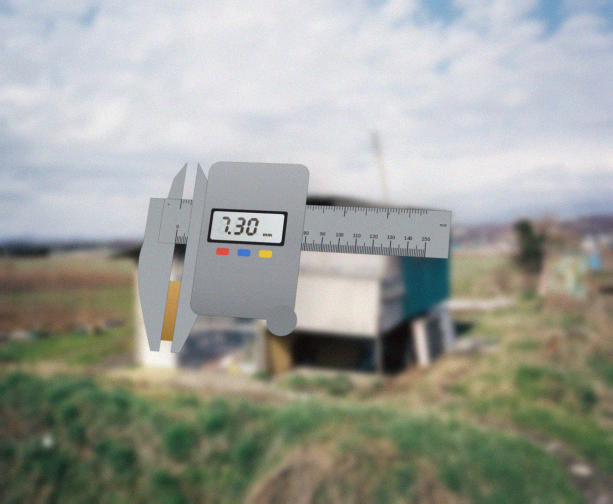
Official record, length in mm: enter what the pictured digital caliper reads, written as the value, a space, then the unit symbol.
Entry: 7.30 mm
